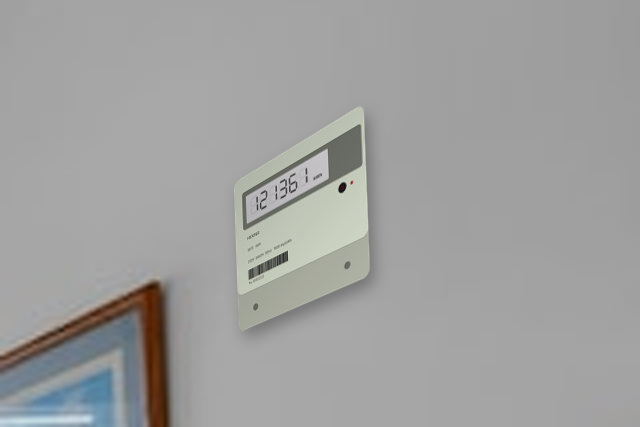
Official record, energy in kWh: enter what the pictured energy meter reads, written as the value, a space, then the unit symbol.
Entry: 121361 kWh
